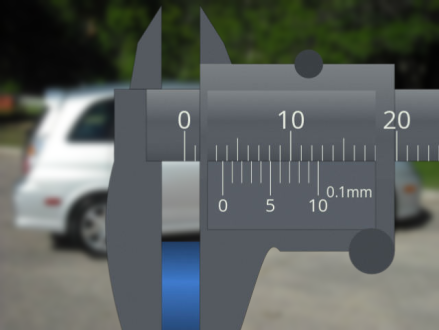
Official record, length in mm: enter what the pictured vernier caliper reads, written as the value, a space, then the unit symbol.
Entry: 3.6 mm
